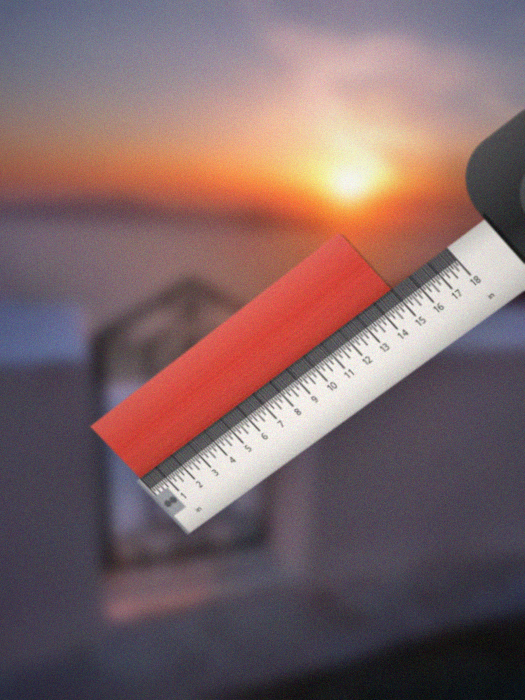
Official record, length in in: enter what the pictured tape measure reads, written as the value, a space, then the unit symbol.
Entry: 15 in
